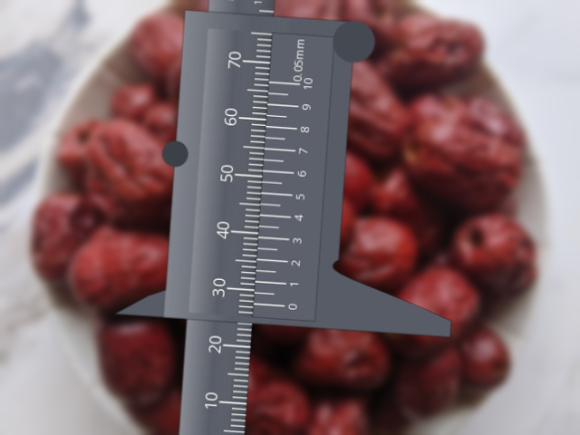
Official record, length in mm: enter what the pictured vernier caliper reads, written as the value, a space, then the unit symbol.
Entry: 27.6 mm
